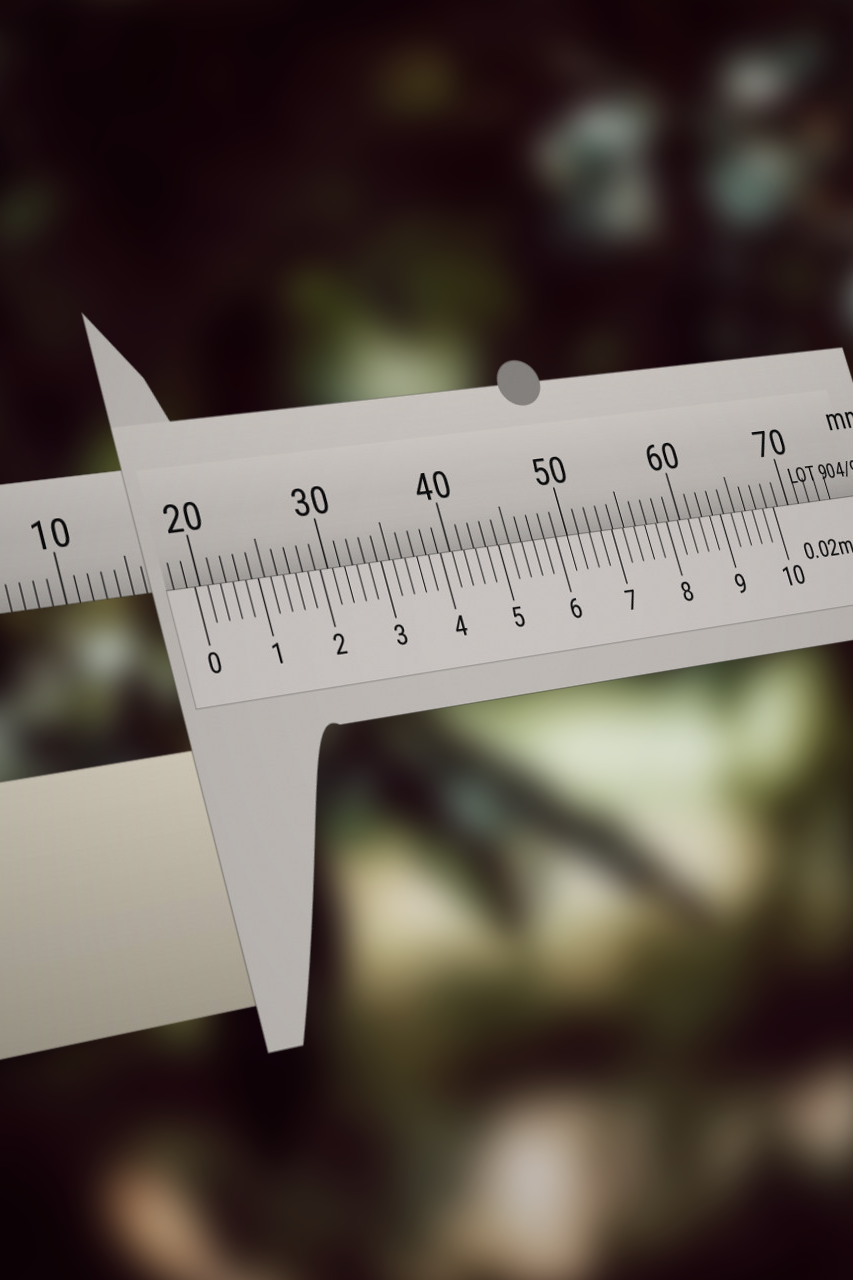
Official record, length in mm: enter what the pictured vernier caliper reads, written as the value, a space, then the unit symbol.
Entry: 19.6 mm
